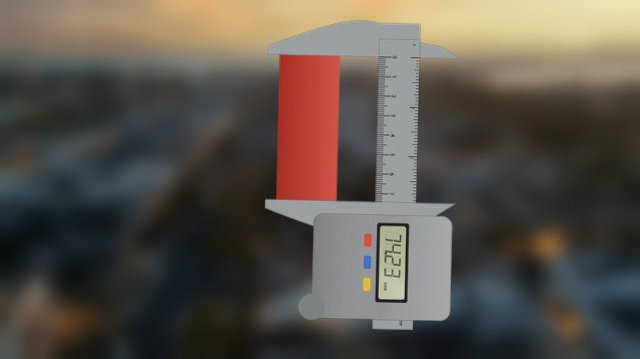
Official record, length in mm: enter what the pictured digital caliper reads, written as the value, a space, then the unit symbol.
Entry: 74.23 mm
